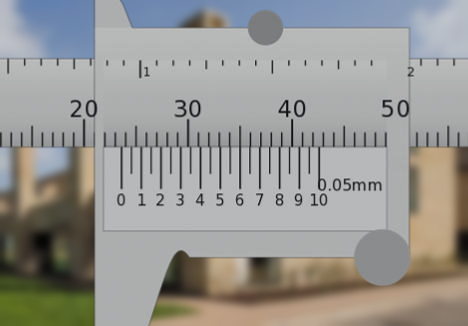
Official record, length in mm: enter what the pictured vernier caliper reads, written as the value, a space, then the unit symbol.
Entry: 23.6 mm
